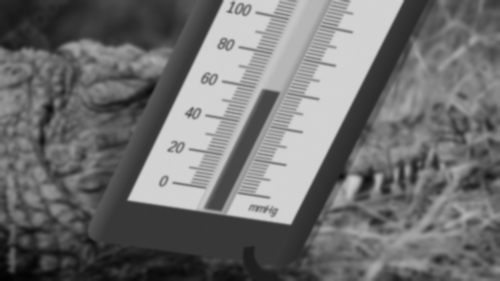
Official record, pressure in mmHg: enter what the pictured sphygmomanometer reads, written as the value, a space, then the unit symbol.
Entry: 60 mmHg
